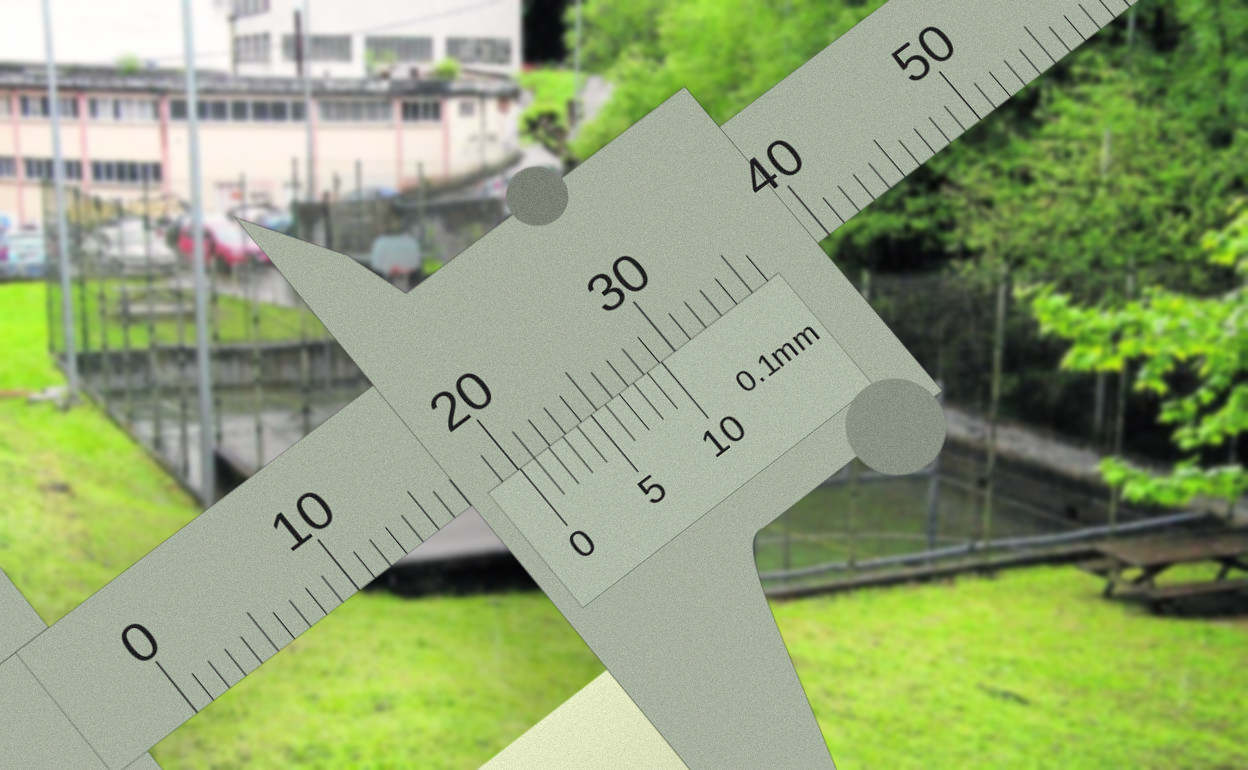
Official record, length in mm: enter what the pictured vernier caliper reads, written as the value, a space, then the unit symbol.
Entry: 20.1 mm
